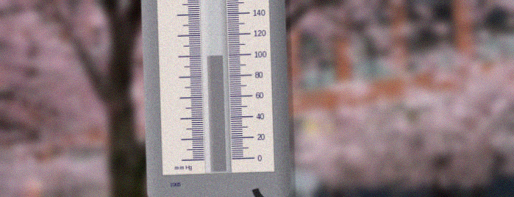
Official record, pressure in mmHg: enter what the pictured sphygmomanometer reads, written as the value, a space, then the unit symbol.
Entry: 100 mmHg
